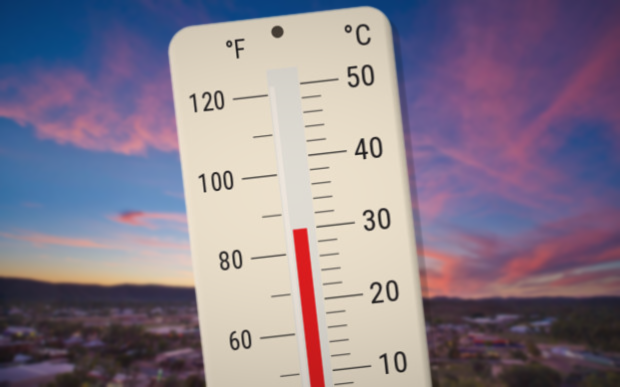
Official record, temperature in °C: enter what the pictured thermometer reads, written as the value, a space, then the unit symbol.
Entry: 30 °C
